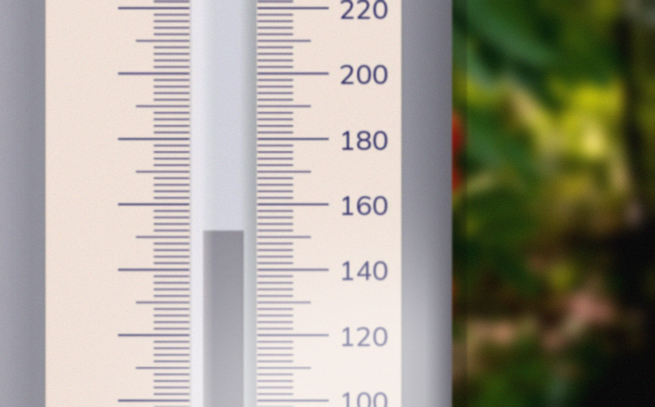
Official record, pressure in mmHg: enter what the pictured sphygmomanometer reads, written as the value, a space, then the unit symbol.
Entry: 152 mmHg
